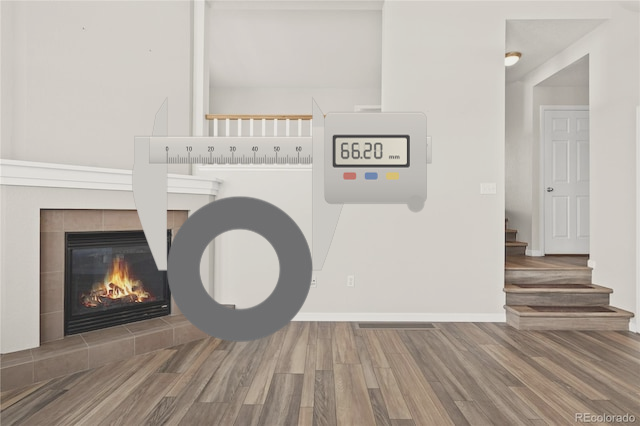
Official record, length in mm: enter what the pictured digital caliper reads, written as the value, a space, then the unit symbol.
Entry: 66.20 mm
